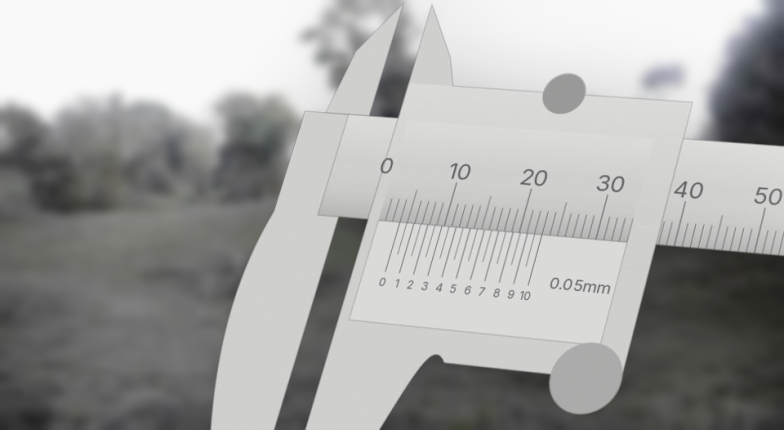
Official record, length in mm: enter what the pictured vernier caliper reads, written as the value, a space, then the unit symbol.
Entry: 4.0 mm
